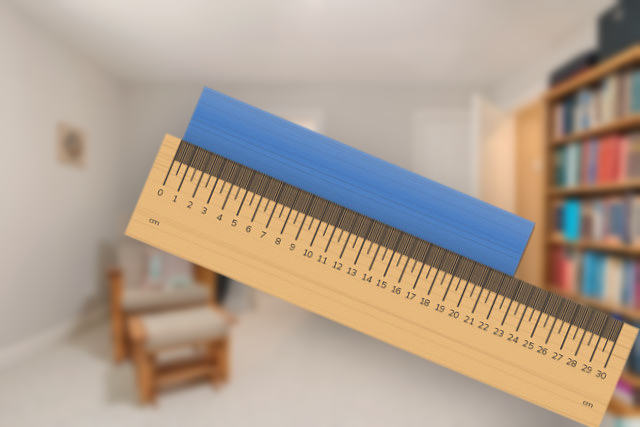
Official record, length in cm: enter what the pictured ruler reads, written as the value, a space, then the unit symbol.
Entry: 22.5 cm
